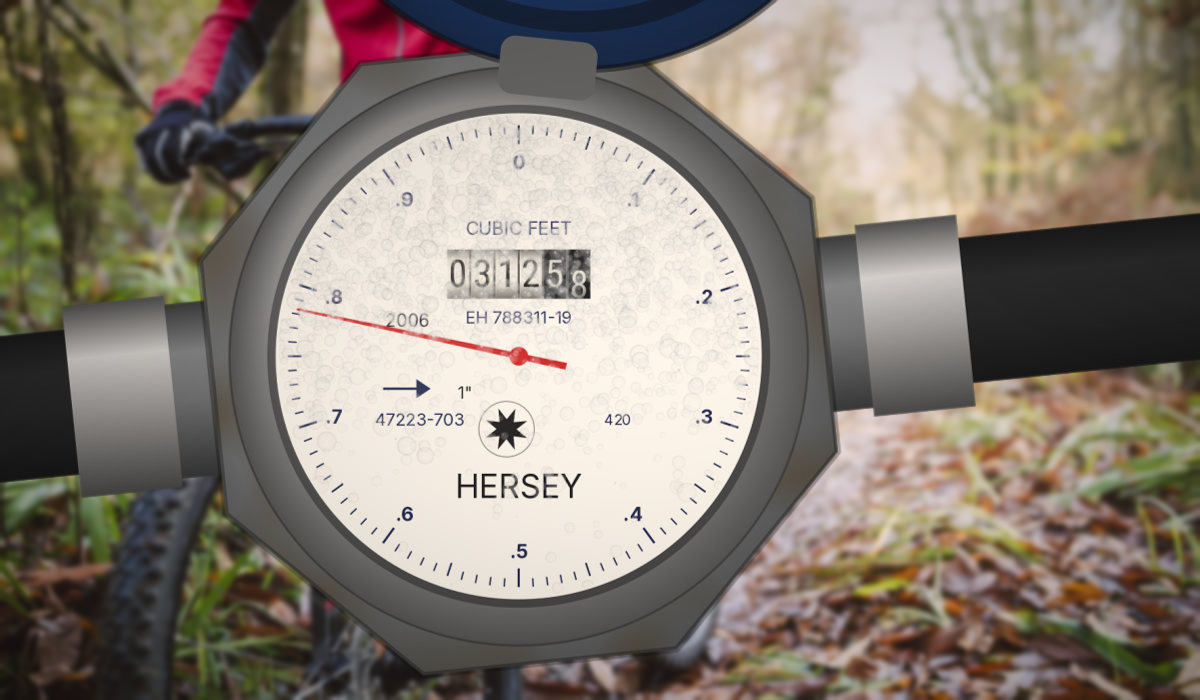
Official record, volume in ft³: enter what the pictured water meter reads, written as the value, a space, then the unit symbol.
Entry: 31257.78 ft³
